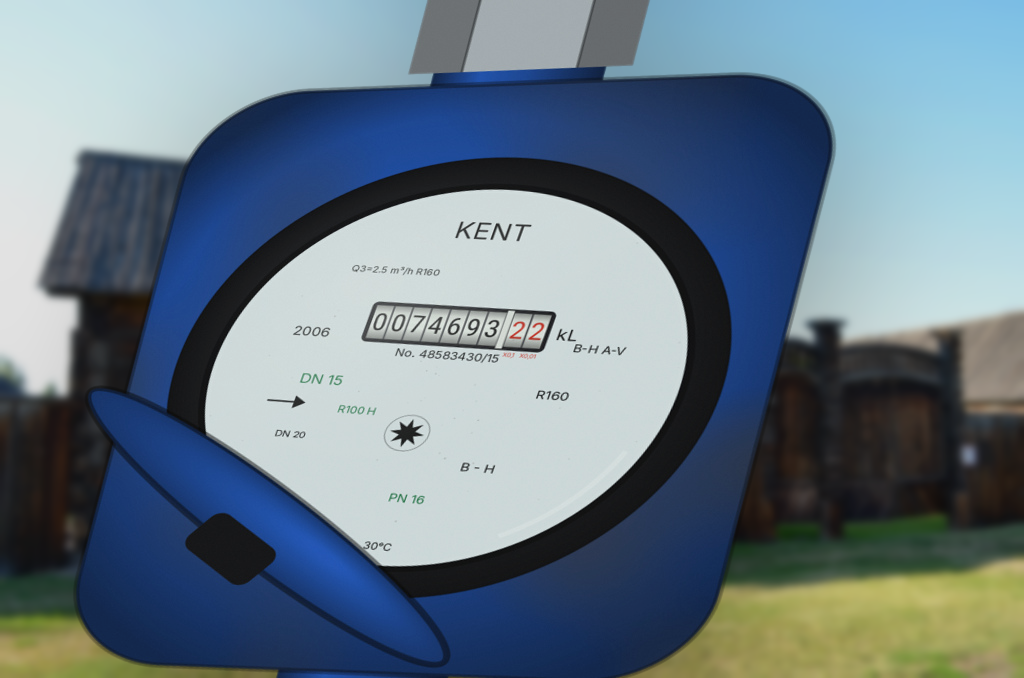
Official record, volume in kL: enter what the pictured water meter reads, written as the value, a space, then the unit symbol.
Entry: 74693.22 kL
